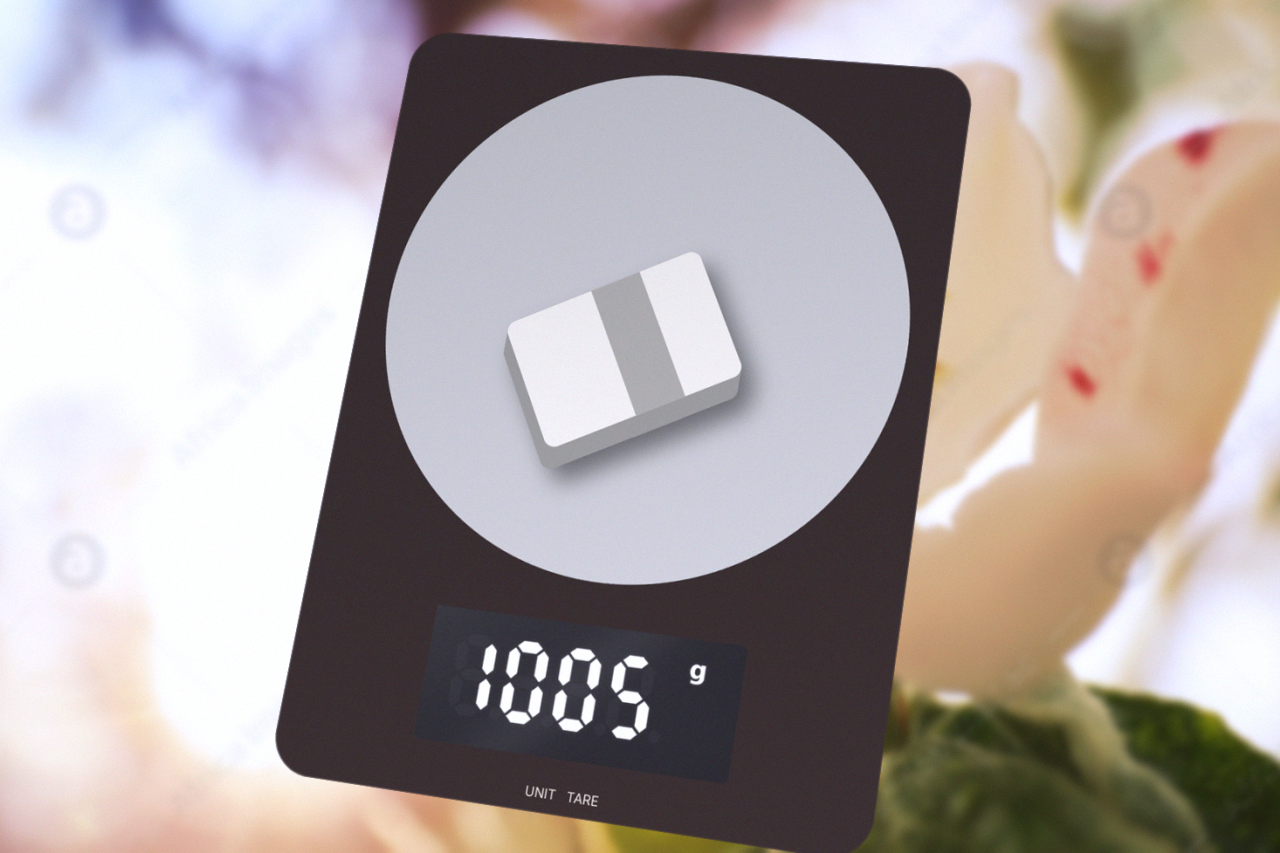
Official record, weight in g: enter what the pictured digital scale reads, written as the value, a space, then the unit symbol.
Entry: 1005 g
